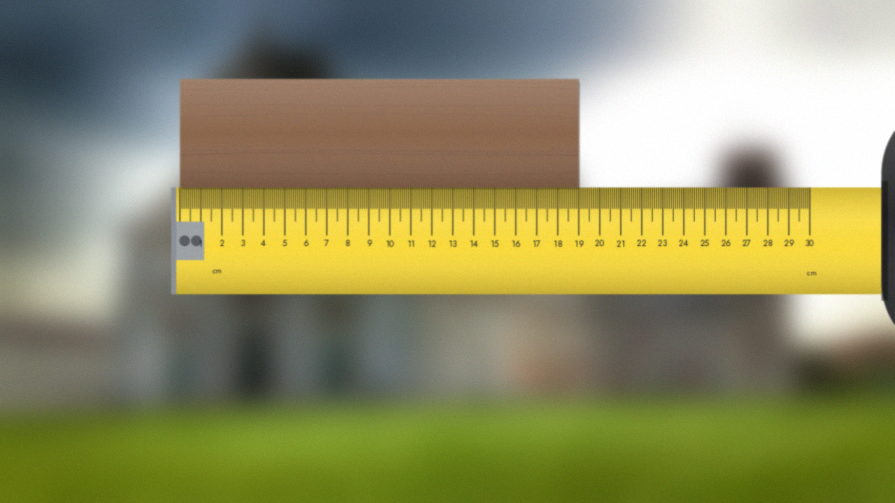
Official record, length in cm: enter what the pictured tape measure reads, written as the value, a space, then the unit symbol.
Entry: 19 cm
